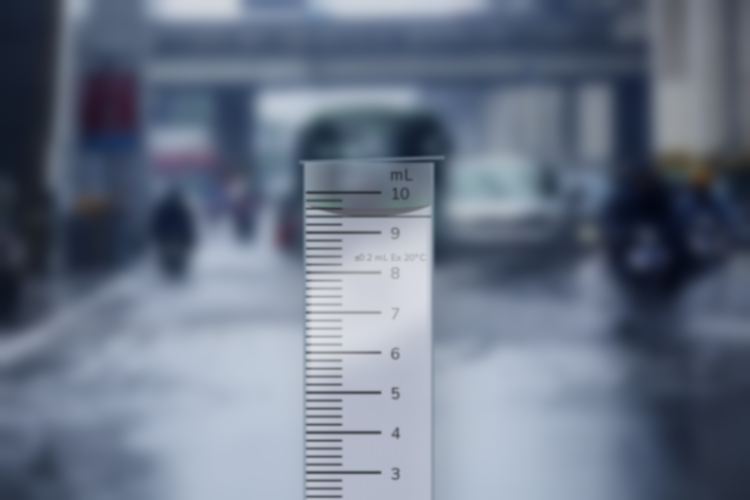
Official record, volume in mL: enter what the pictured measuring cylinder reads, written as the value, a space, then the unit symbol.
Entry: 9.4 mL
